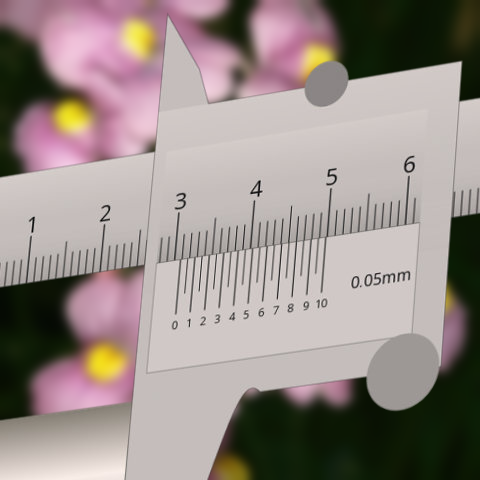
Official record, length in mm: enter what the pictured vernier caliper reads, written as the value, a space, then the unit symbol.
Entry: 30.8 mm
